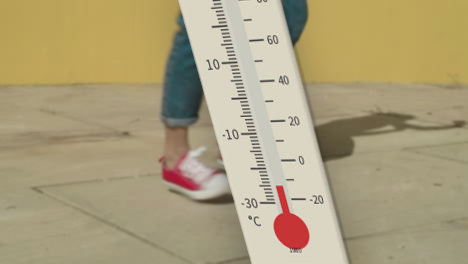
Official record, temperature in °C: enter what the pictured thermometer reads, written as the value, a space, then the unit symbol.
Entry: -25 °C
